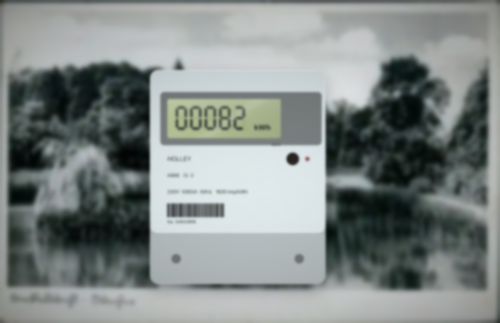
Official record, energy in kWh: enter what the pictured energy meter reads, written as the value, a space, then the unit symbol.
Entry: 82 kWh
